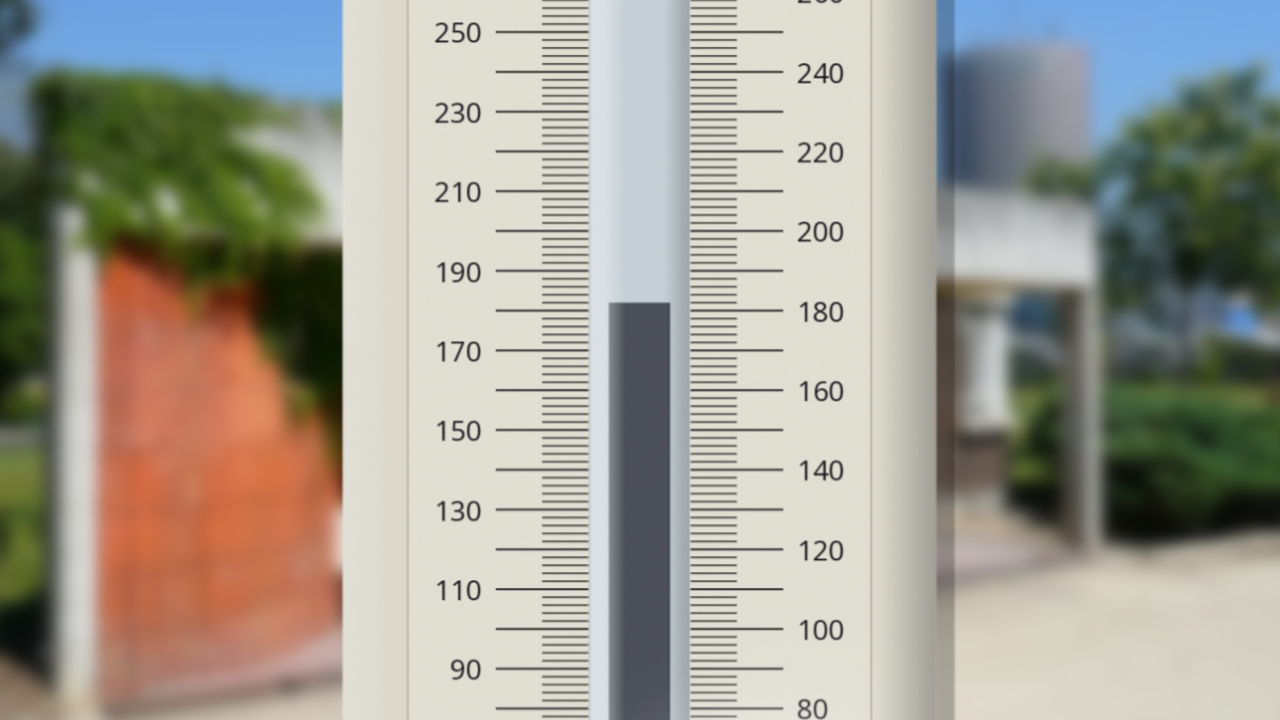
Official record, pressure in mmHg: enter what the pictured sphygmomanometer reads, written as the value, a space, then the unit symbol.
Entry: 182 mmHg
